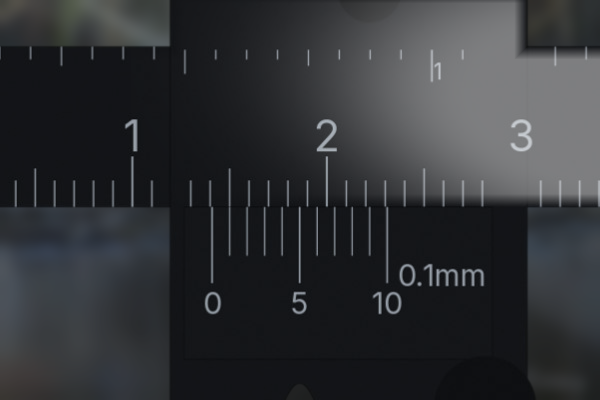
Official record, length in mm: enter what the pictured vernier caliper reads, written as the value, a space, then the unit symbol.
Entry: 14.1 mm
